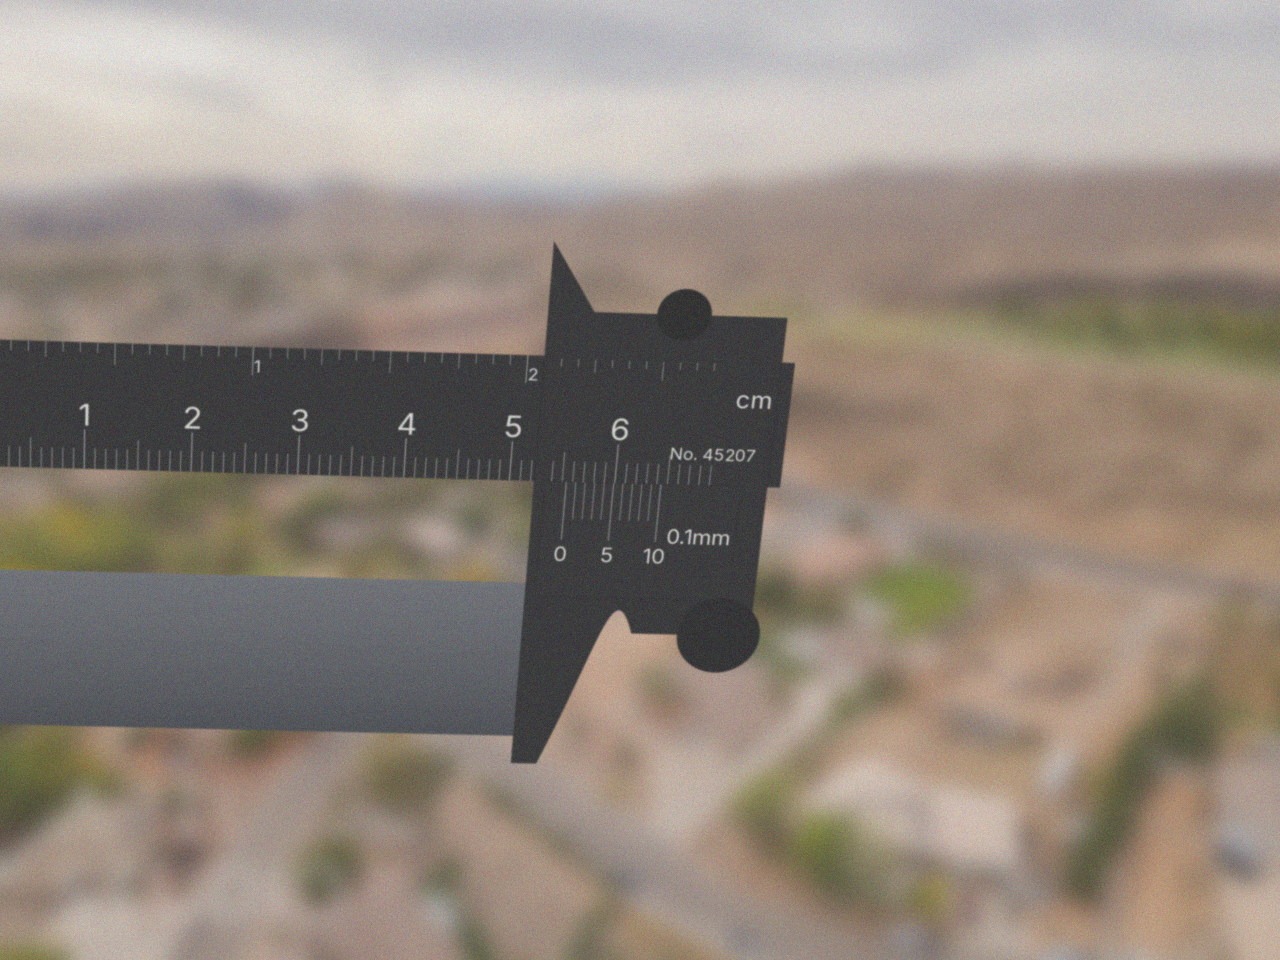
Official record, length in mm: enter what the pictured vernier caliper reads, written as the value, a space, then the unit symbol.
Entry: 55.4 mm
